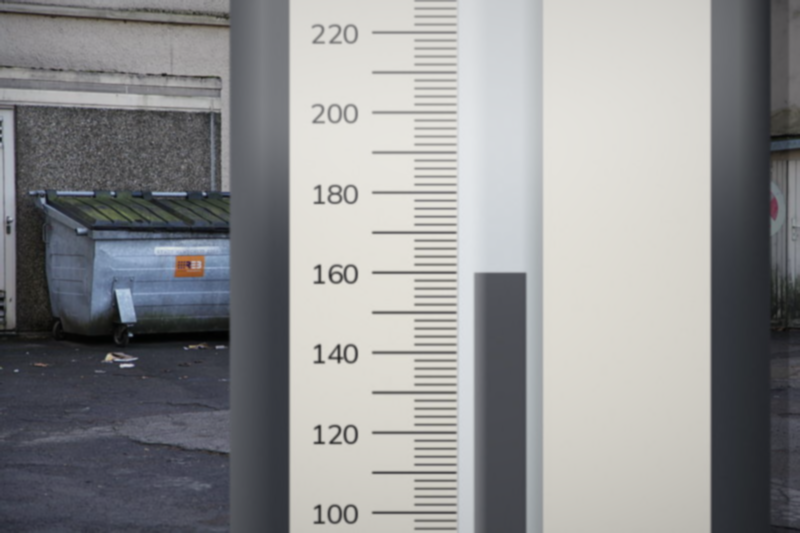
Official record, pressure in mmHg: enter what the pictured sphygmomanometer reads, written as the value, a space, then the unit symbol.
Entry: 160 mmHg
